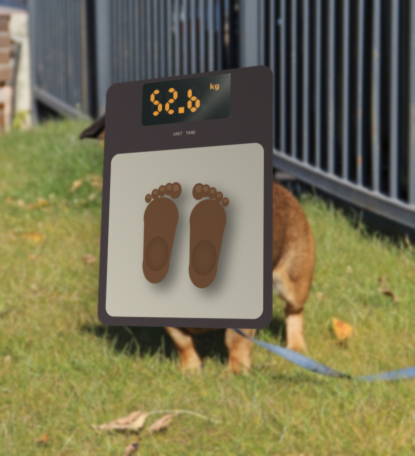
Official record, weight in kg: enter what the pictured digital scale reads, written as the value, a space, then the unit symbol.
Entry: 52.6 kg
